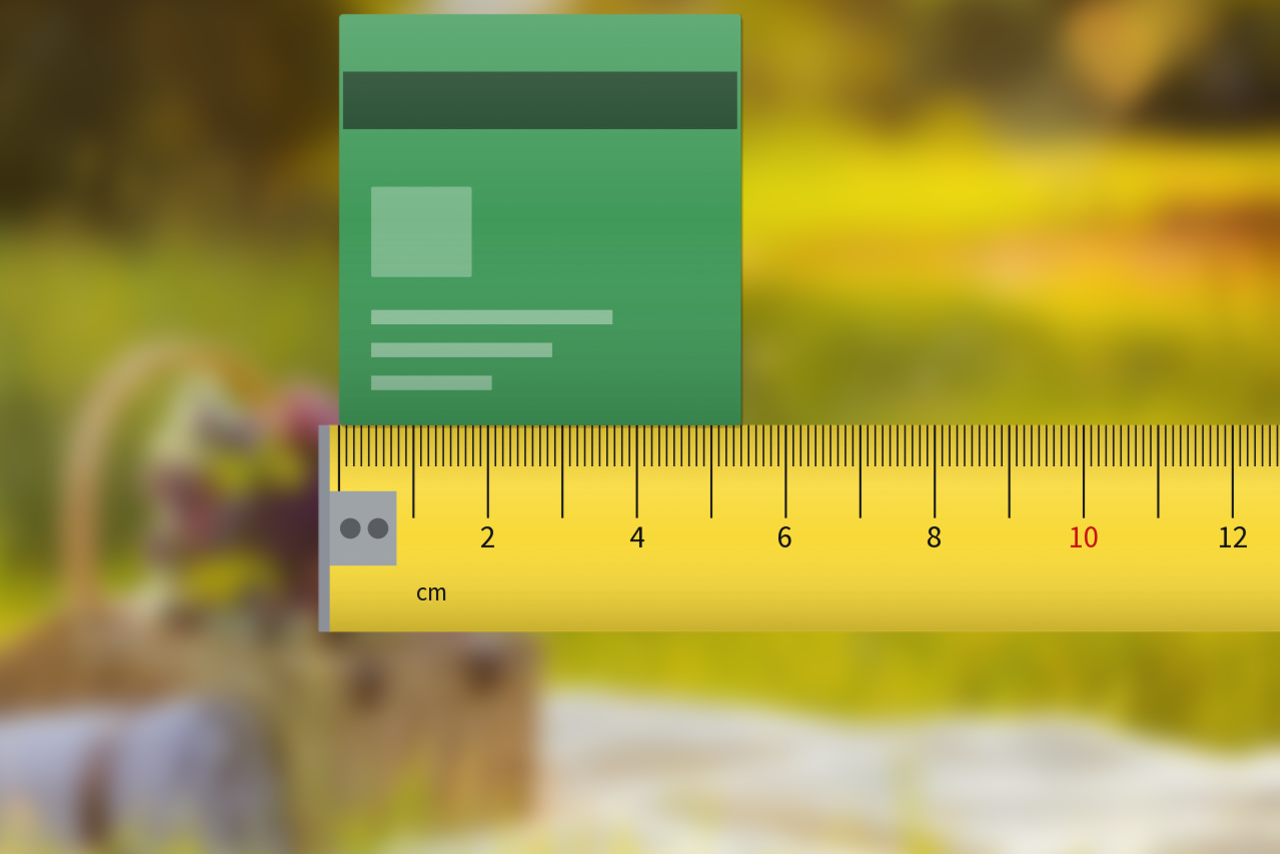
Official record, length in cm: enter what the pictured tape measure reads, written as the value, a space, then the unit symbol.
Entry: 5.4 cm
